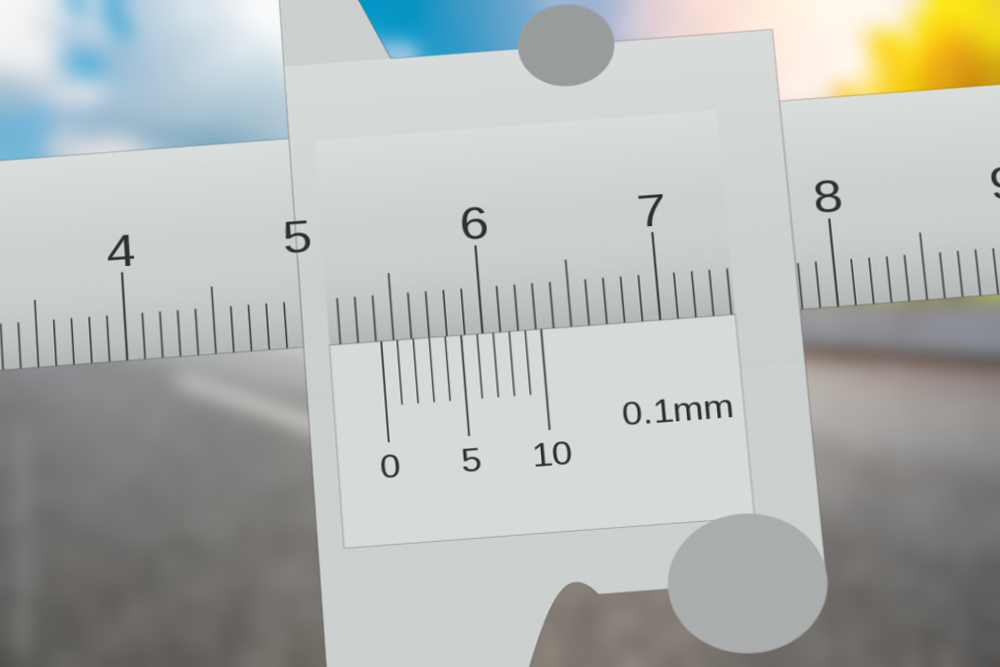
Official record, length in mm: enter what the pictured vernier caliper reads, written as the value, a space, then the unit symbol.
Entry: 54.3 mm
